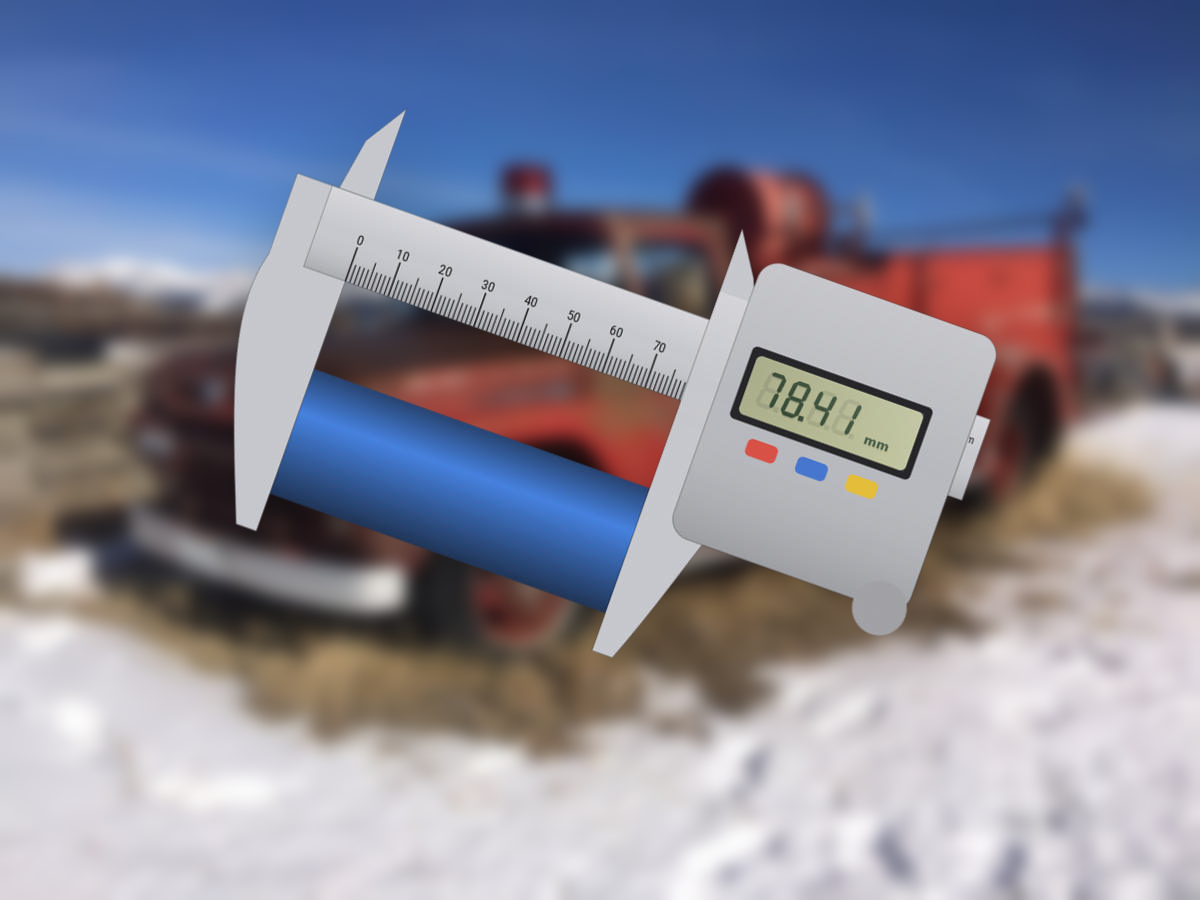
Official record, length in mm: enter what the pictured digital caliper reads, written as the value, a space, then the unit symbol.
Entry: 78.41 mm
